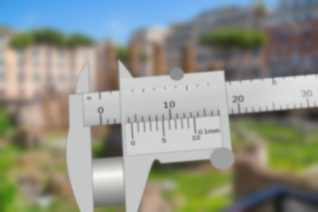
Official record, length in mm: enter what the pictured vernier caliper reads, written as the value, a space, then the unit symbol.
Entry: 4.4 mm
